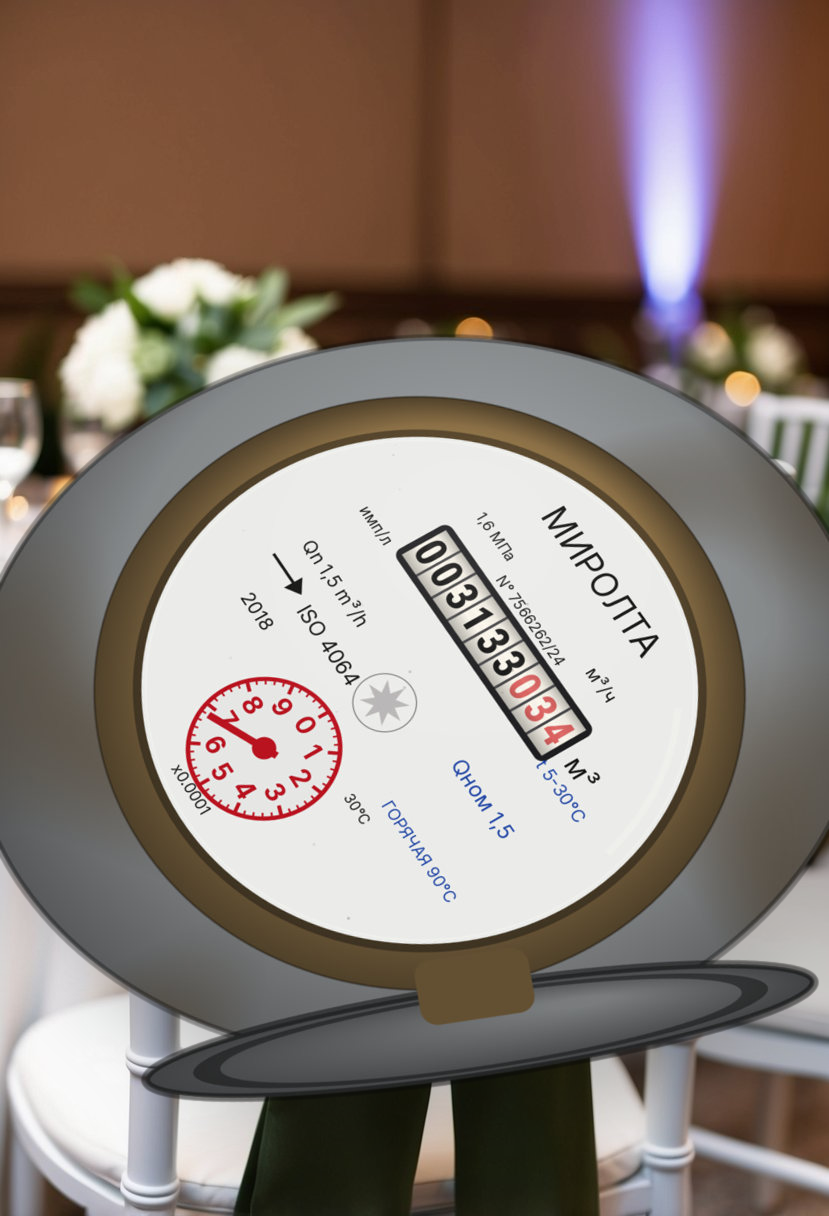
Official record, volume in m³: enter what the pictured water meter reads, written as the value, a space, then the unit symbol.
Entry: 3133.0346 m³
